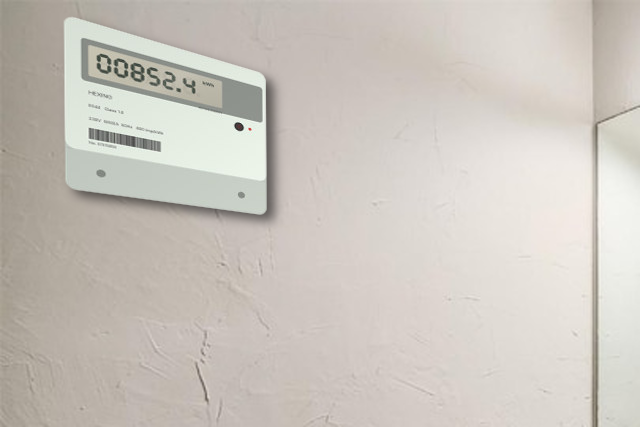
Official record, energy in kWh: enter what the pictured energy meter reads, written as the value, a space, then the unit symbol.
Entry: 852.4 kWh
